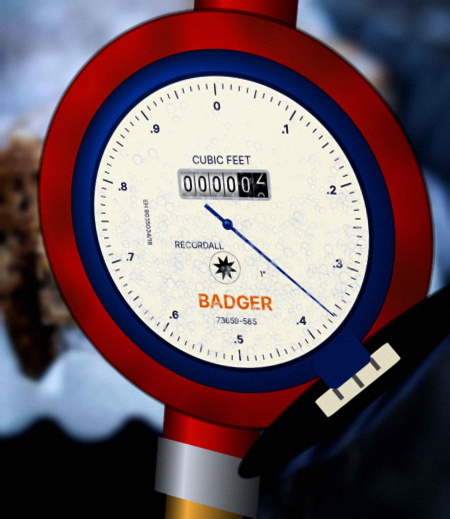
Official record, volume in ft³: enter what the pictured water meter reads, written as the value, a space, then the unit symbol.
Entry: 2.36 ft³
